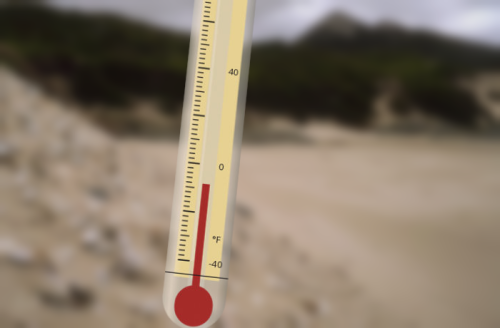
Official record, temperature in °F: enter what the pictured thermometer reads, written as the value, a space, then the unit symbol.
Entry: -8 °F
